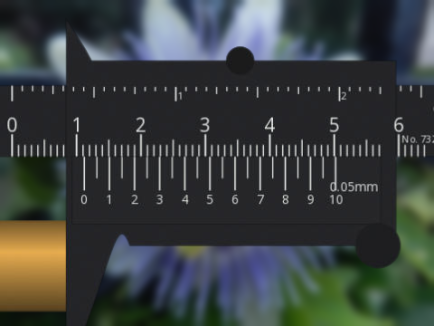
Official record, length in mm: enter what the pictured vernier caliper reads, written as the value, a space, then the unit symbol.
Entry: 11.2 mm
